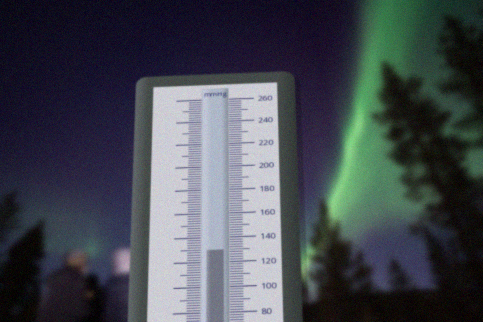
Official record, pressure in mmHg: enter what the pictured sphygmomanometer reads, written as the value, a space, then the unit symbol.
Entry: 130 mmHg
